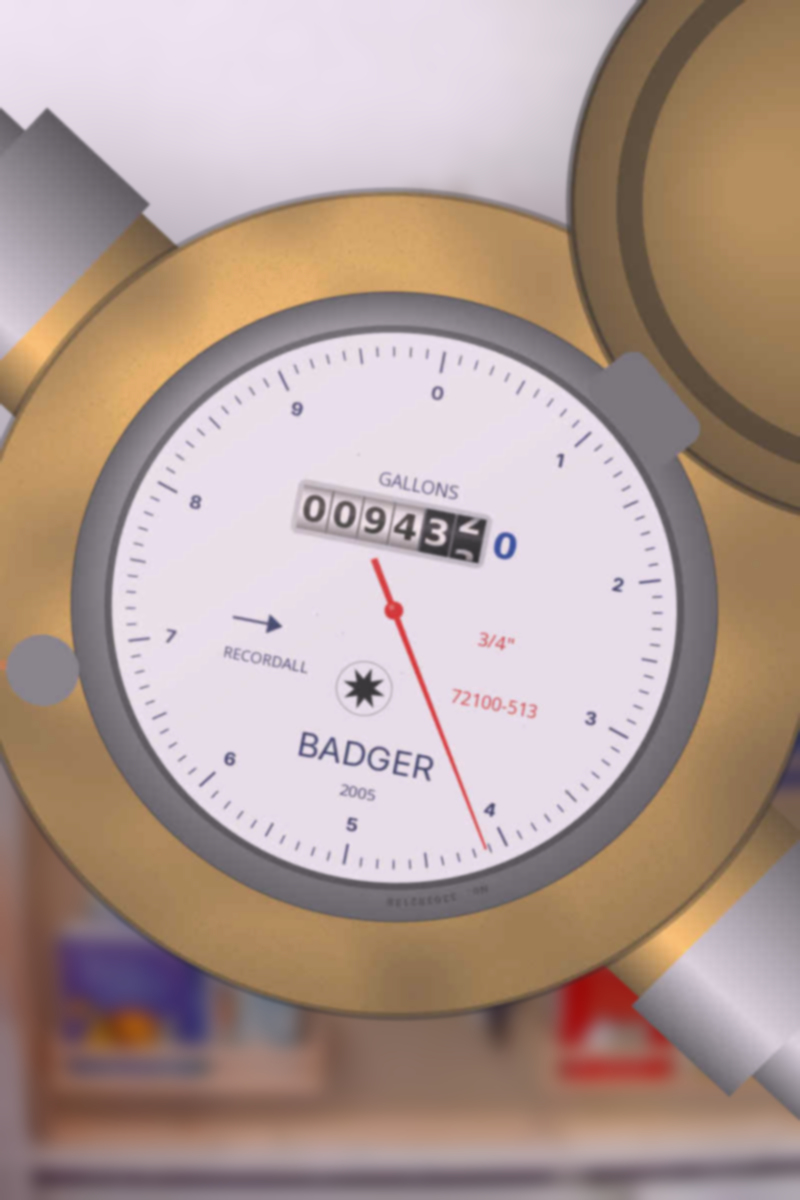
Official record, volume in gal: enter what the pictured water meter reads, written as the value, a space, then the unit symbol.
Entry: 94324.1 gal
